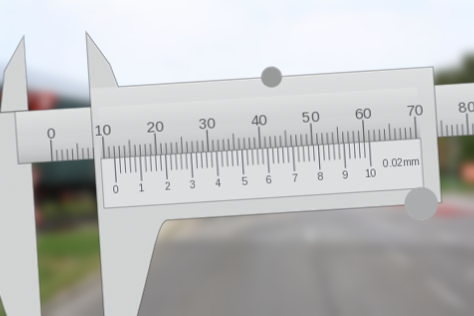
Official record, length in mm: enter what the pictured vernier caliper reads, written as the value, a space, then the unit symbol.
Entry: 12.0 mm
